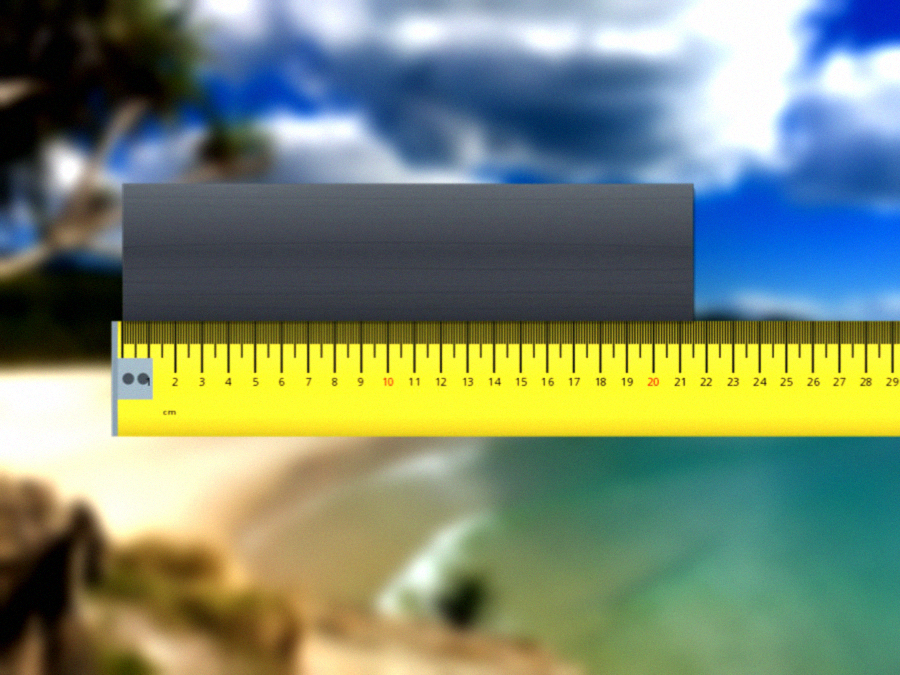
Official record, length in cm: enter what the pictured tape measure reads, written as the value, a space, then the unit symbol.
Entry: 21.5 cm
